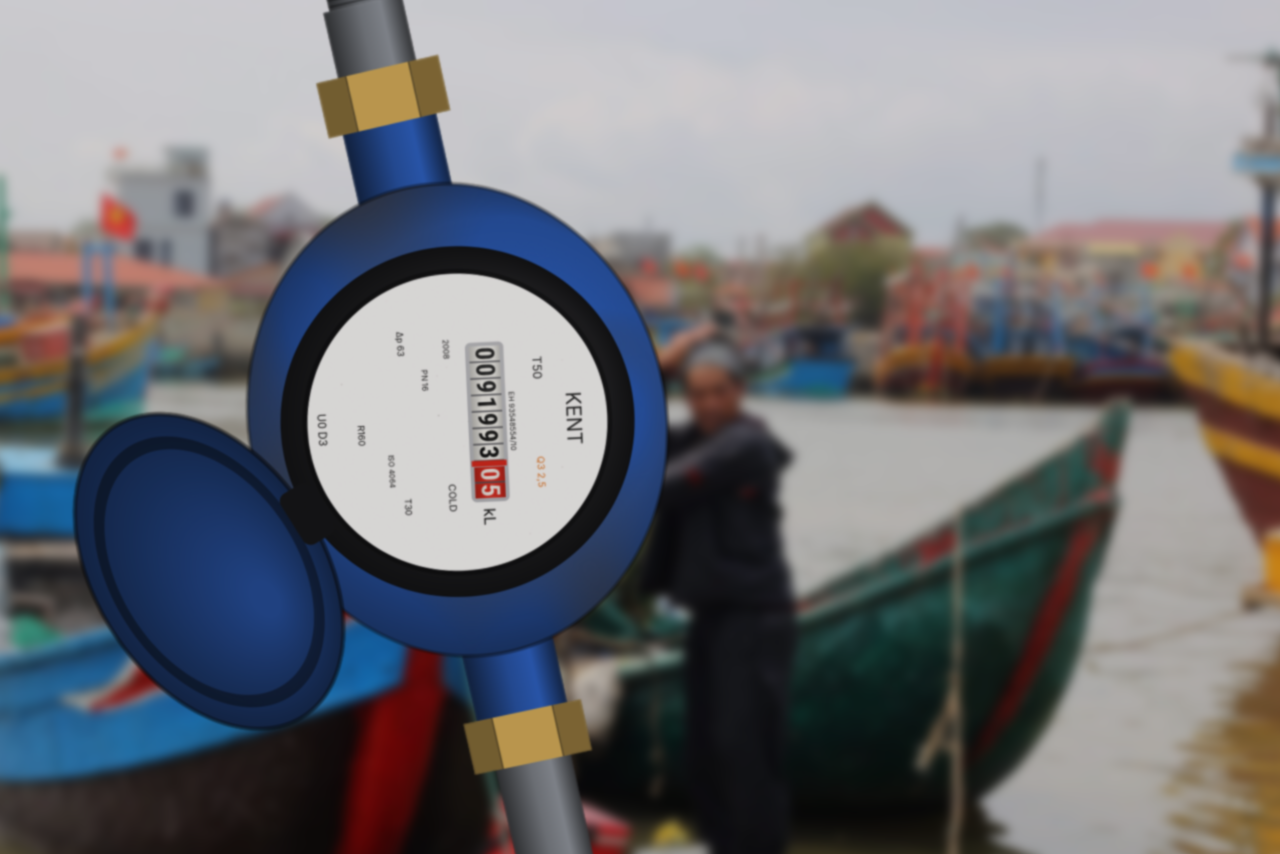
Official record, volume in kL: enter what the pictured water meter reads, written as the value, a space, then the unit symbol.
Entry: 91993.05 kL
